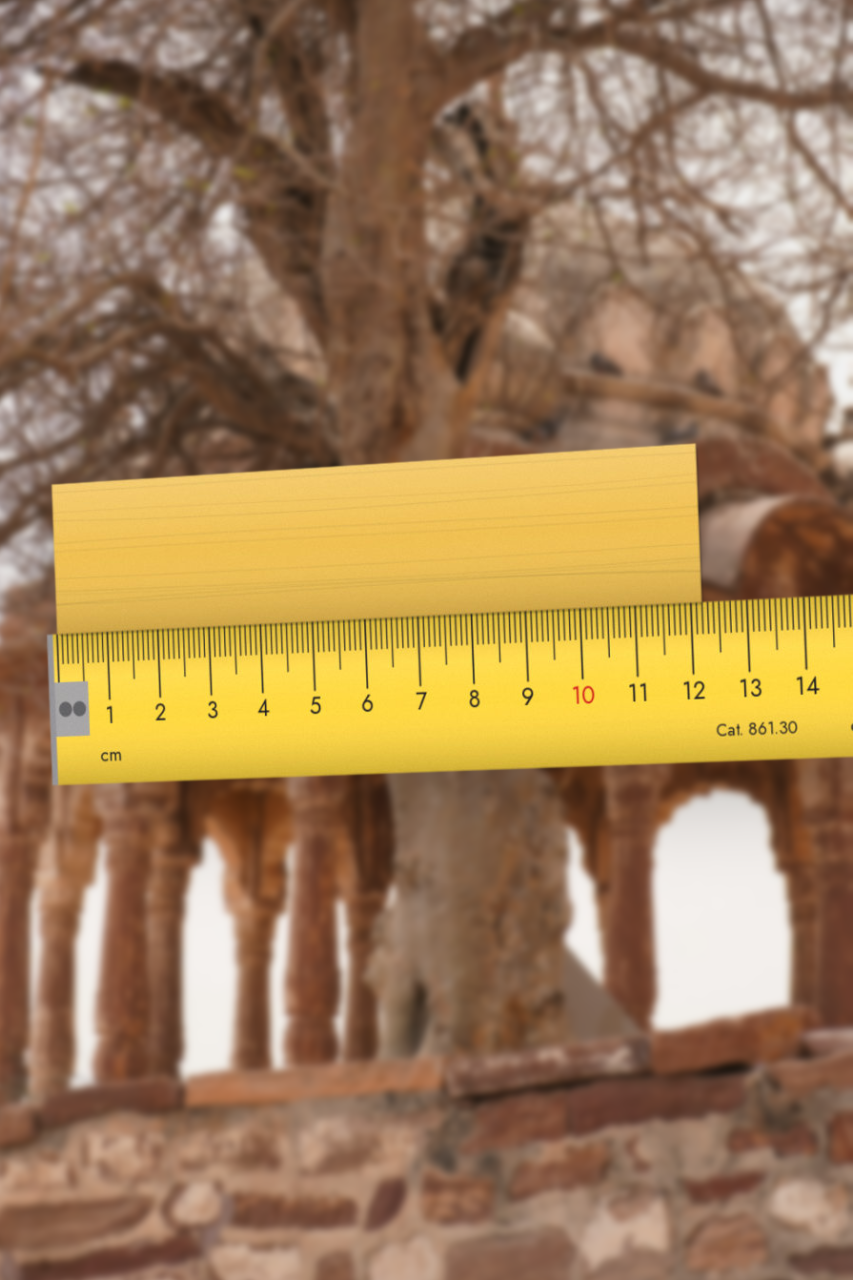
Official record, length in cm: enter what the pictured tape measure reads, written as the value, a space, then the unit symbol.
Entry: 12.2 cm
